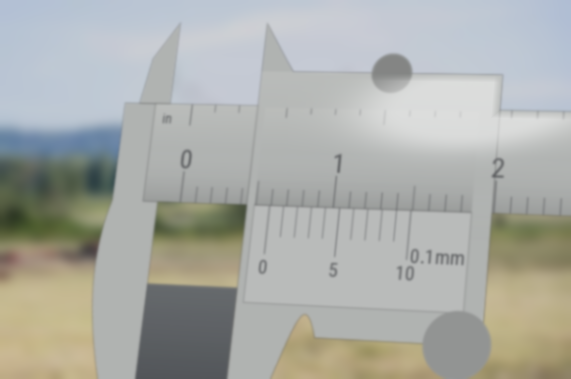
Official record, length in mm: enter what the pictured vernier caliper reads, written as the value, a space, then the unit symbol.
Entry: 5.9 mm
